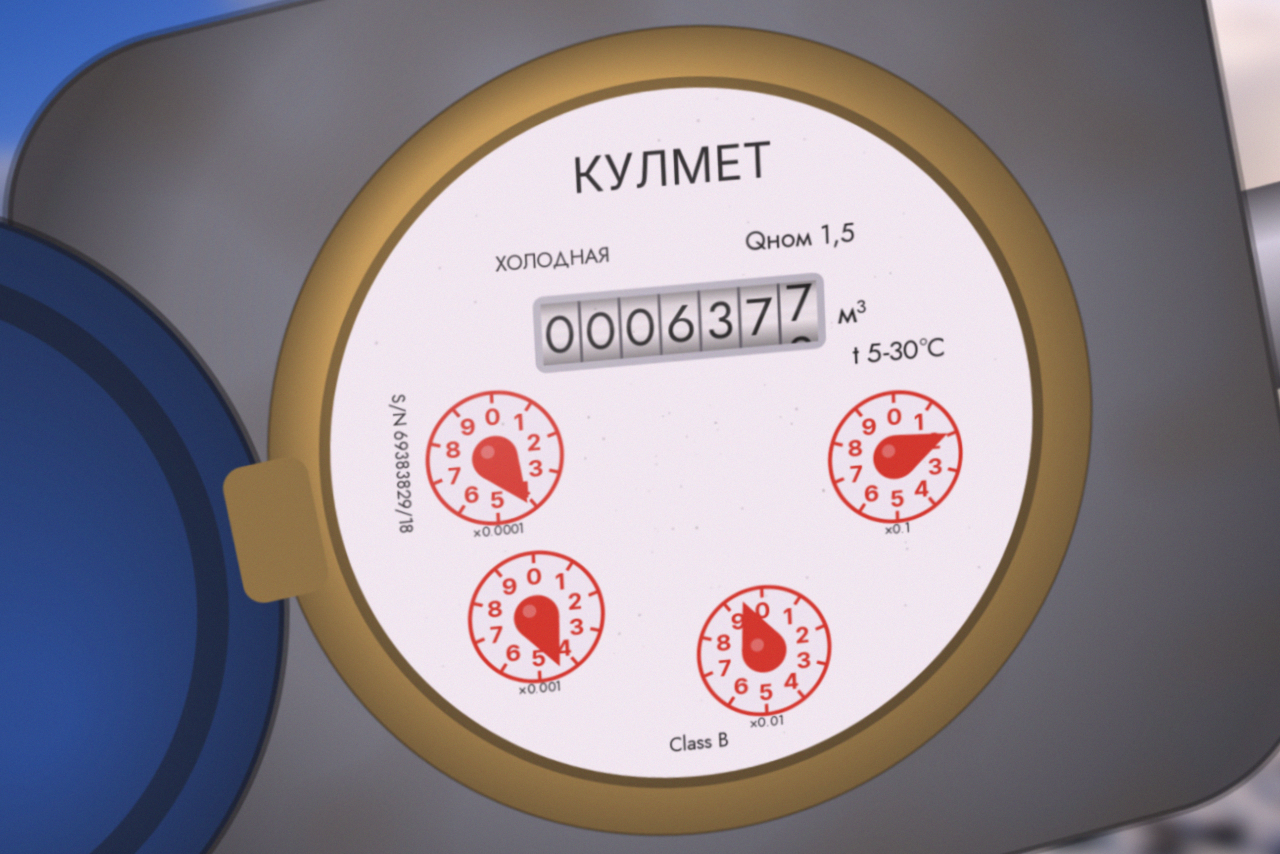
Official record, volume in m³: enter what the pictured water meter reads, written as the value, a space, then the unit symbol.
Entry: 6377.1944 m³
